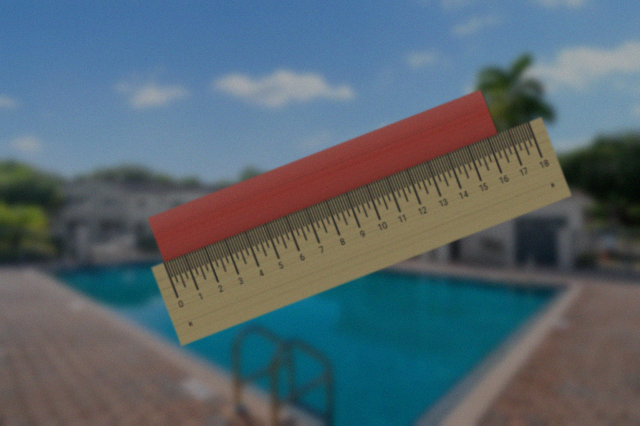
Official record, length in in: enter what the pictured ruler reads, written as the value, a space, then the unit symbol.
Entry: 16.5 in
